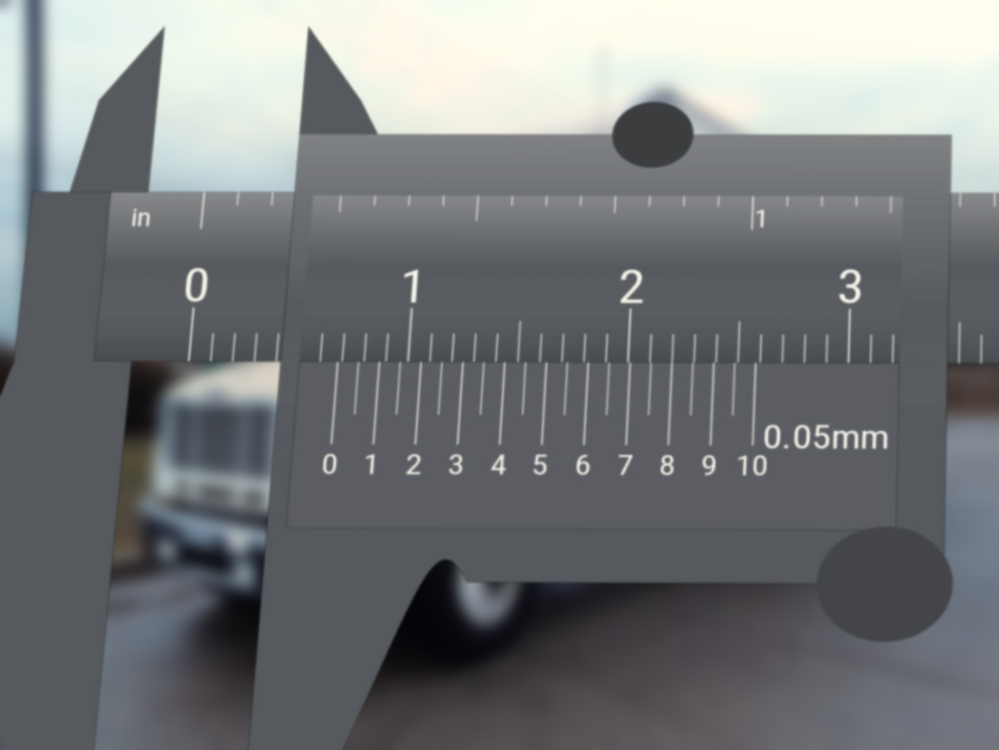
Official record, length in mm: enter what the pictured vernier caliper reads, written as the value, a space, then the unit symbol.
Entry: 6.8 mm
